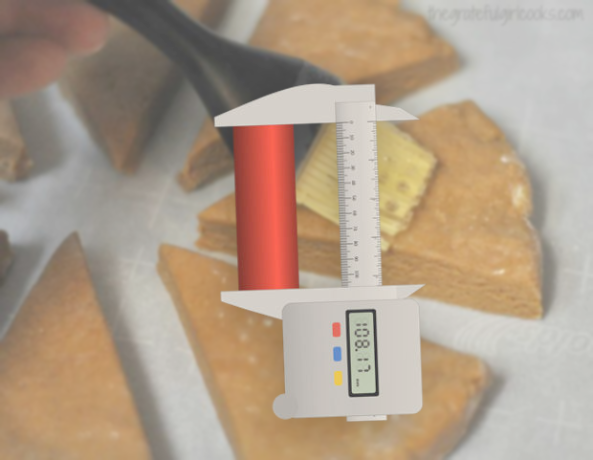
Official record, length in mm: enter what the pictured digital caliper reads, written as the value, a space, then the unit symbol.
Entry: 108.17 mm
